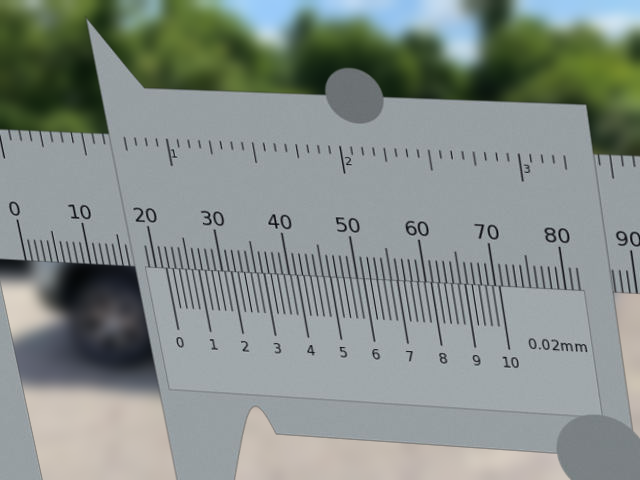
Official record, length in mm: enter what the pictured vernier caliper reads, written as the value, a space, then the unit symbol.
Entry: 21.6 mm
